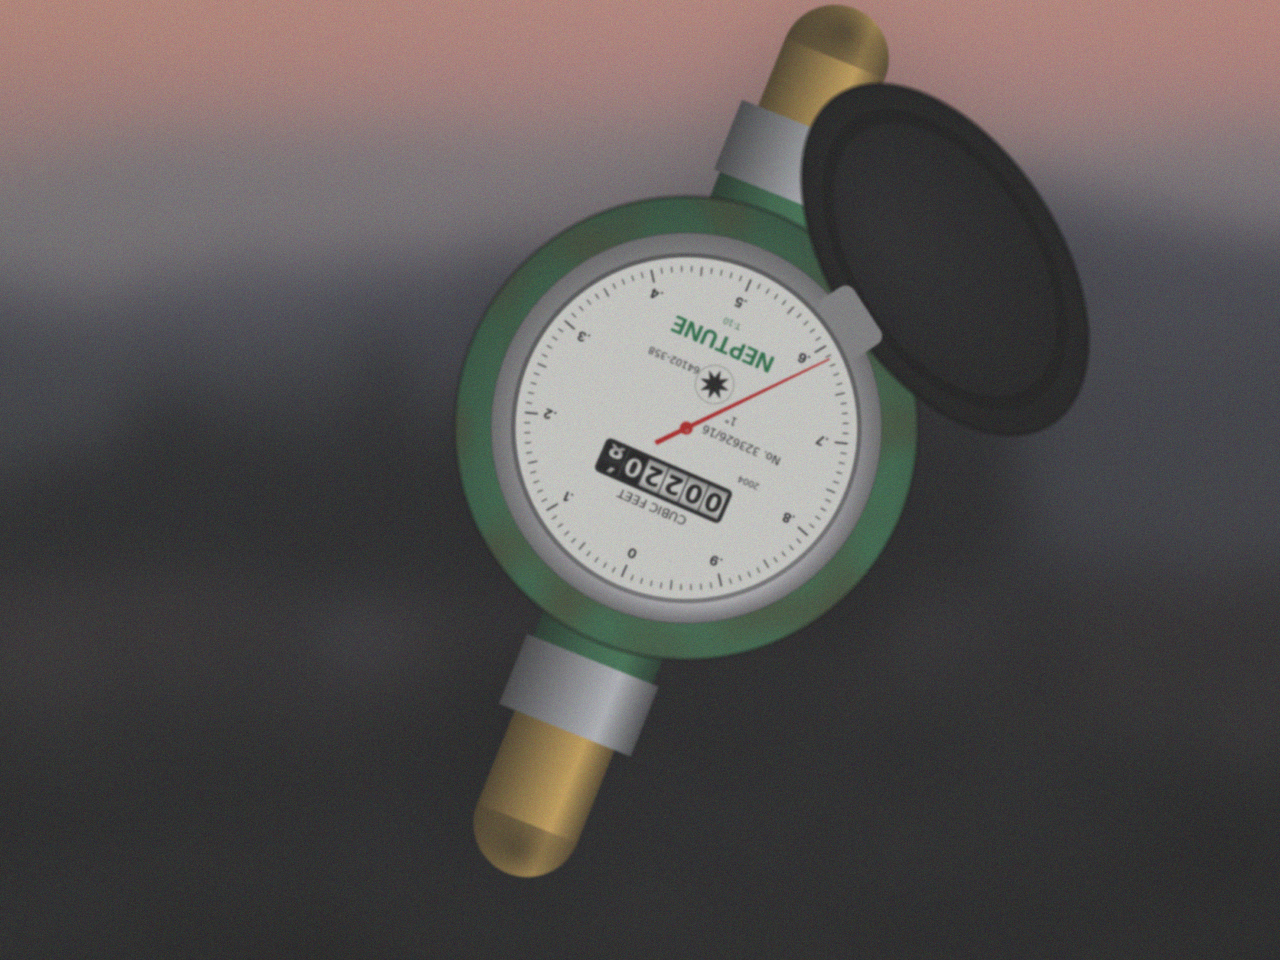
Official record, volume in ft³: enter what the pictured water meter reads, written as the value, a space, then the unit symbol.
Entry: 2207.61 ft³
